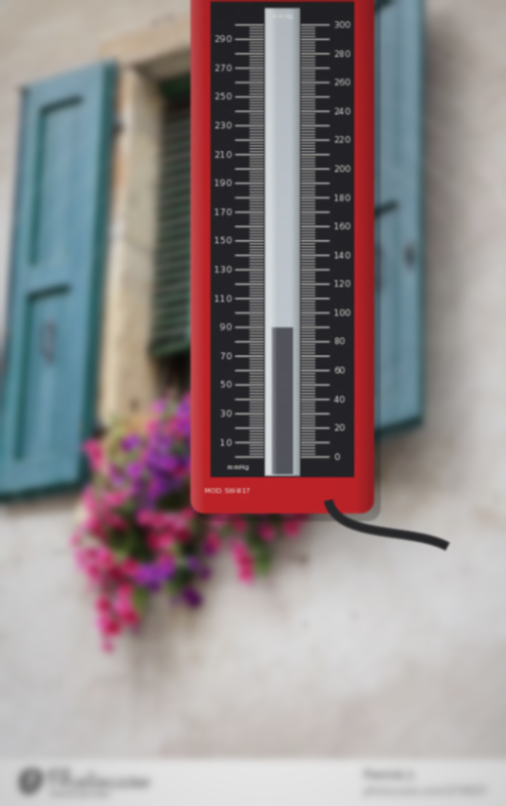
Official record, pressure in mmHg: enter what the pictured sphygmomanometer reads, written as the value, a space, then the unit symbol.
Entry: 90 mmHg
